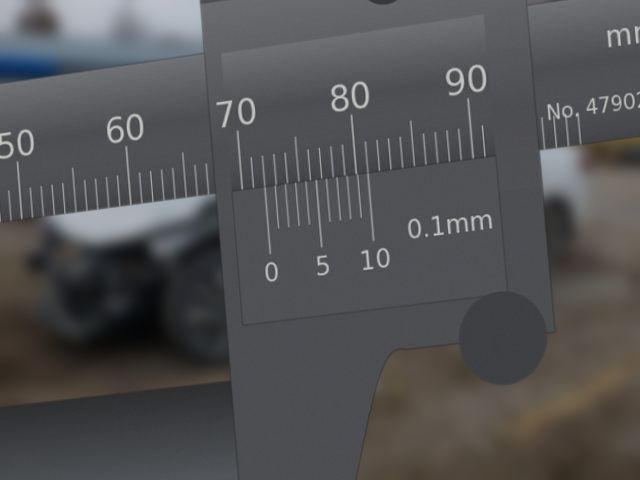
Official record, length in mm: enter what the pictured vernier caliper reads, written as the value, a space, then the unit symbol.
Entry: 72.0 mm
